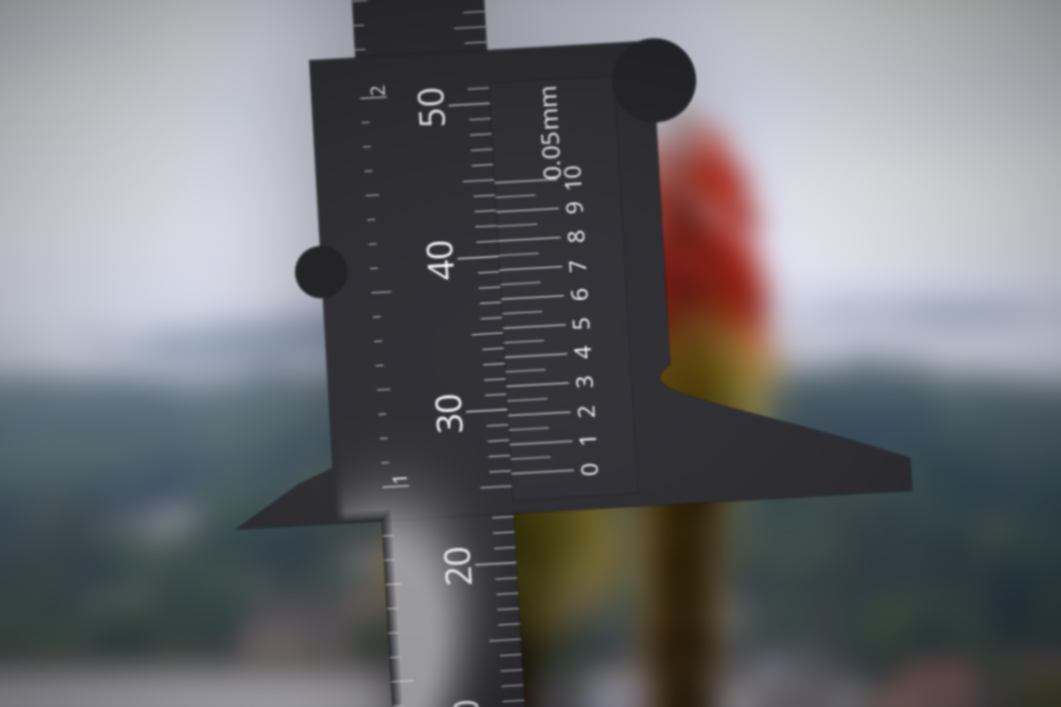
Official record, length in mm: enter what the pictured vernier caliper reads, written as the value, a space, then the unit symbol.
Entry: 25.8 mm
